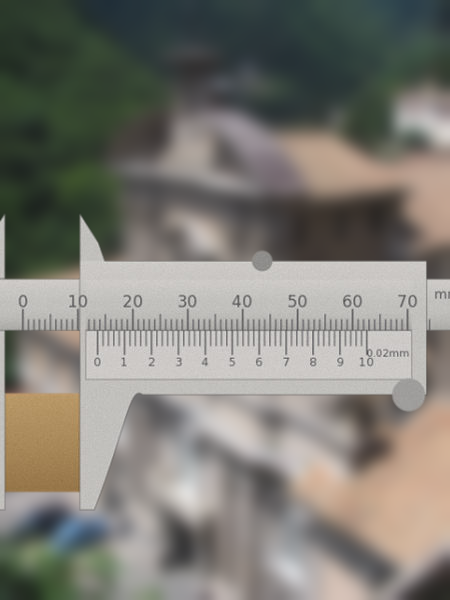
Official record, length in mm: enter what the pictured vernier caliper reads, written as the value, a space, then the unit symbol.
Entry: 13.6 mm
